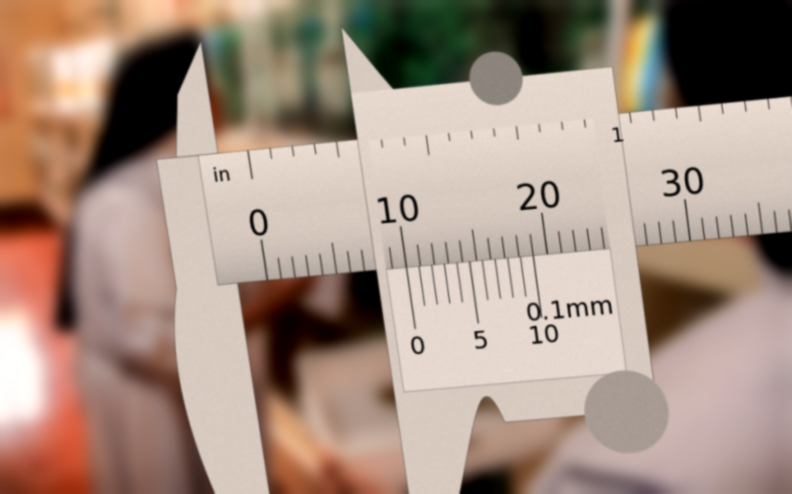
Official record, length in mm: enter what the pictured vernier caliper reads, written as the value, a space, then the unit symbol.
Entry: 10.0 mm
